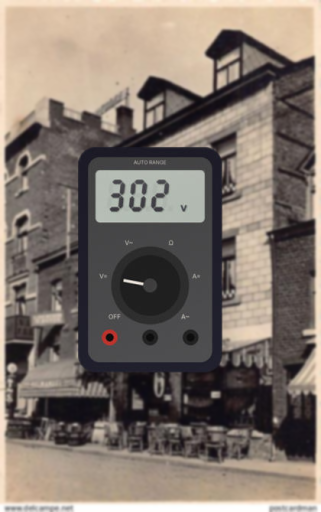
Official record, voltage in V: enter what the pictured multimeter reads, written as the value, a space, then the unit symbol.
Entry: 302 V
